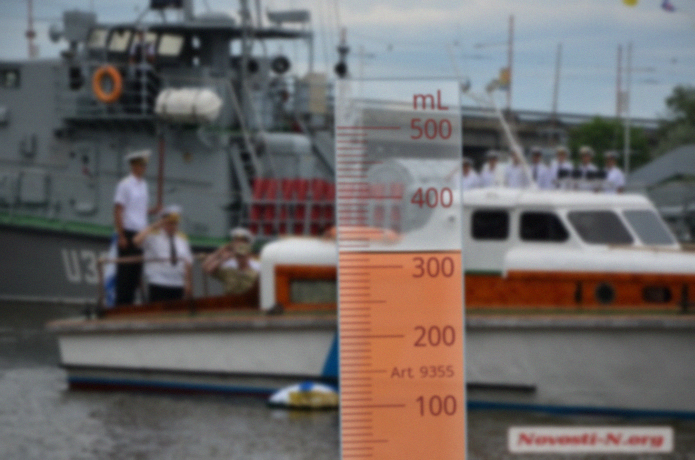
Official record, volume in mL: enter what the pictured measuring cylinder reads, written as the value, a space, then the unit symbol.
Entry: 320 mL
